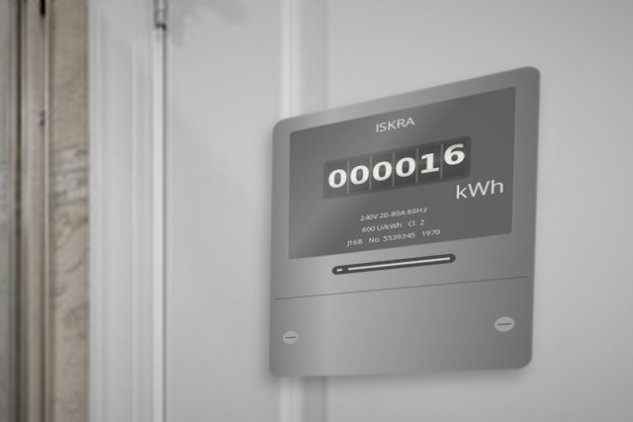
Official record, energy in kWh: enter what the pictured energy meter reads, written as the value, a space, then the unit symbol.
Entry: 16 kWh
